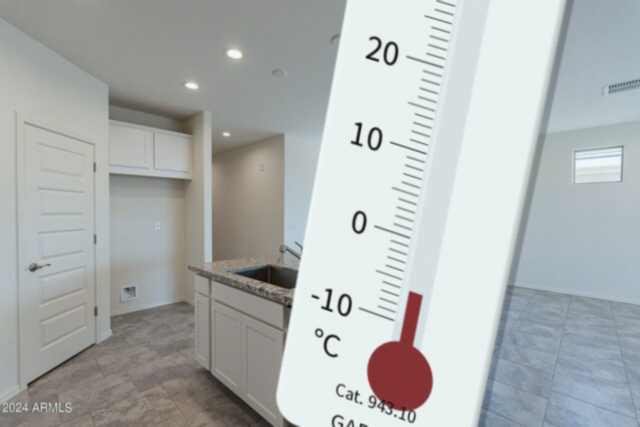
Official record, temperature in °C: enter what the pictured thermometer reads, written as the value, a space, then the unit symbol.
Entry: -6 °C
